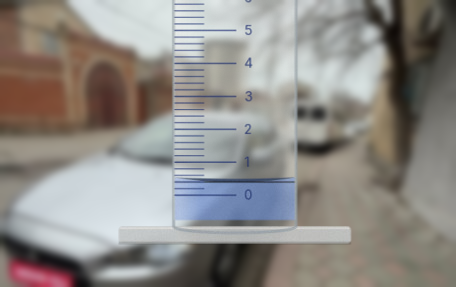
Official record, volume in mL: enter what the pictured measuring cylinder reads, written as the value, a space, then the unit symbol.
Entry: 0.4 mL
